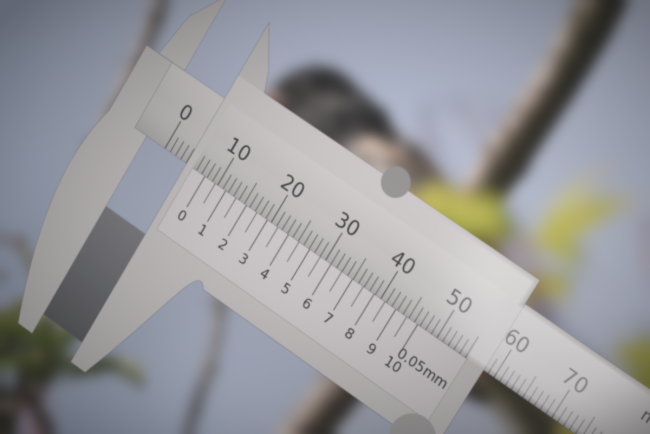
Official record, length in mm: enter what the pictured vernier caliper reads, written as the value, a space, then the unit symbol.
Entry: 7.6 mm
